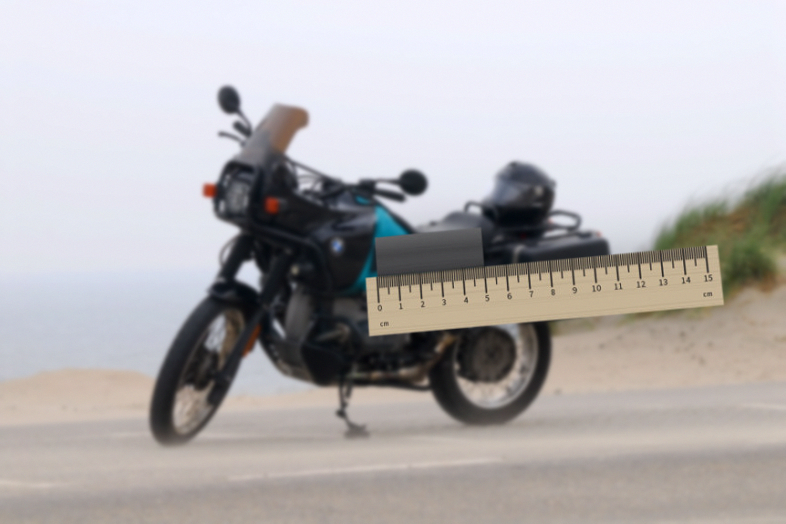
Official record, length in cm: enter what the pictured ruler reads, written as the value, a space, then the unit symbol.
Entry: 5 cm
